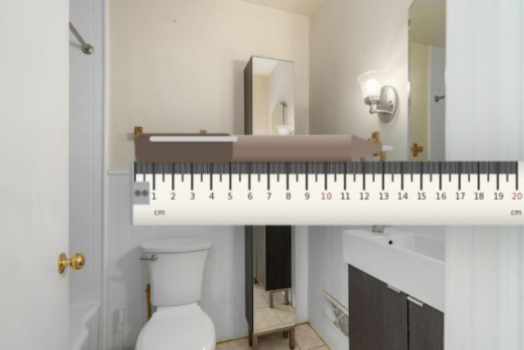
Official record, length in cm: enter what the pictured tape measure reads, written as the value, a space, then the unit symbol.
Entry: 13.5 cm
